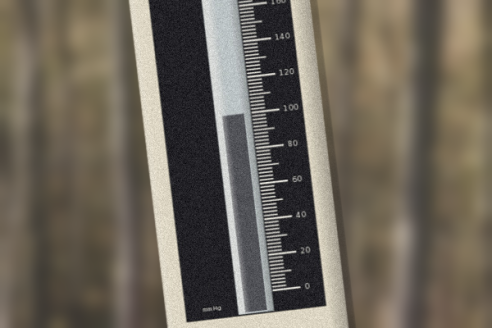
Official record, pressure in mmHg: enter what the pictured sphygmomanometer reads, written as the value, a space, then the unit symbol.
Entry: 100 mmHg
